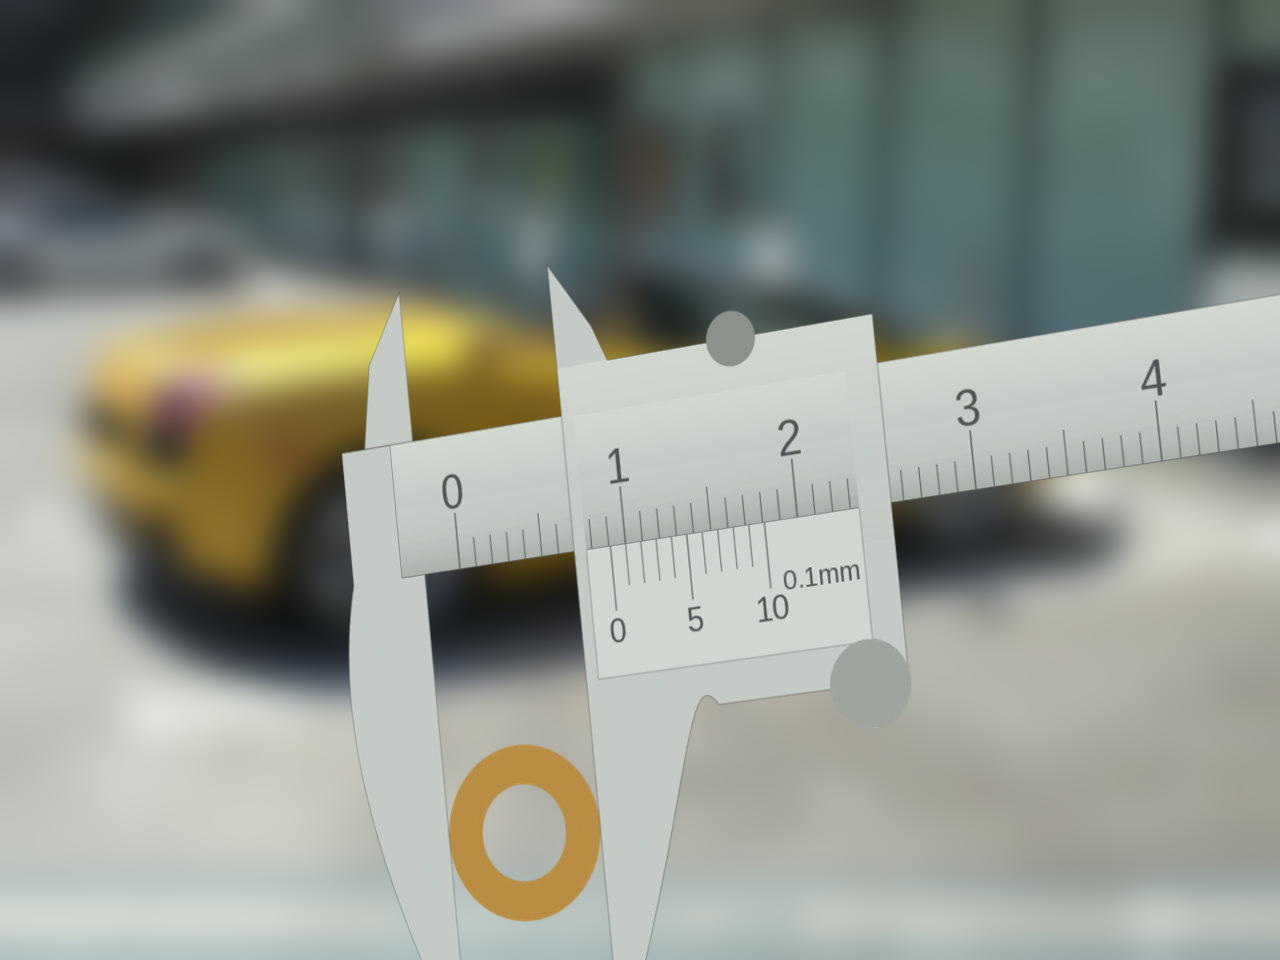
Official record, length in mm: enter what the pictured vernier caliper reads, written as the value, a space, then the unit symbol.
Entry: 9.1 mm
